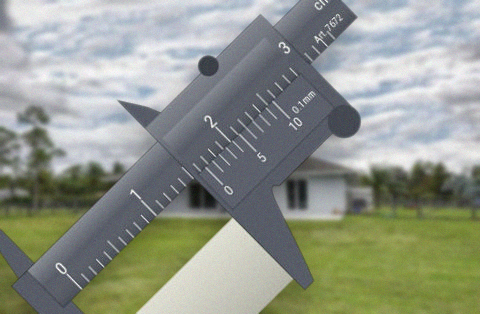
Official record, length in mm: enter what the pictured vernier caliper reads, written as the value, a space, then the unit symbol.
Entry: 16.6 mm
